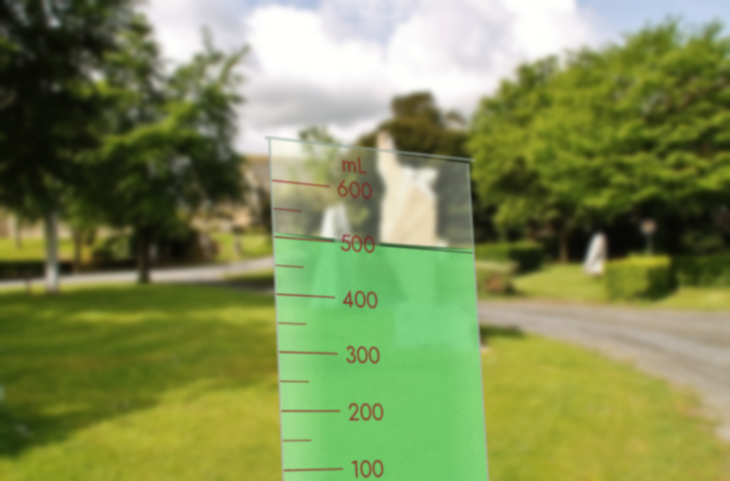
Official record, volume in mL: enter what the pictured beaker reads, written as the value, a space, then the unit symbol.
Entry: 500 mL
